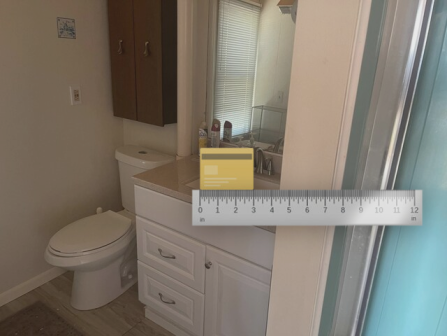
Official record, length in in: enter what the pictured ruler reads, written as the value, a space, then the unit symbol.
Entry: 3 in
